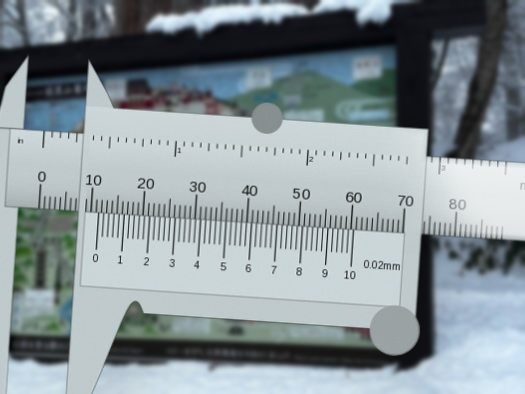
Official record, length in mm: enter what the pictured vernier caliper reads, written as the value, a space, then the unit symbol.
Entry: 11.5 mm
